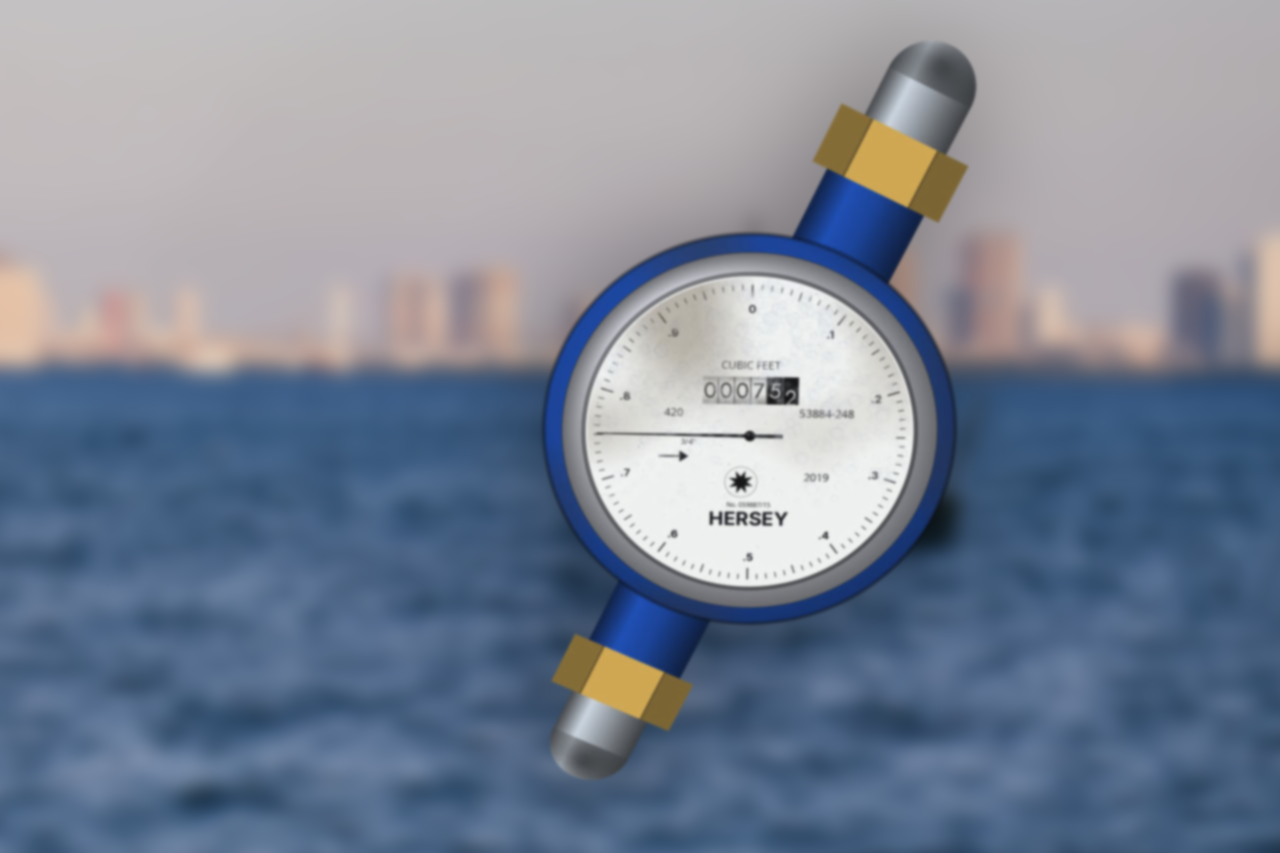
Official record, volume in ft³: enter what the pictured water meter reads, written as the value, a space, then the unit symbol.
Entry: 751.75 ft³
